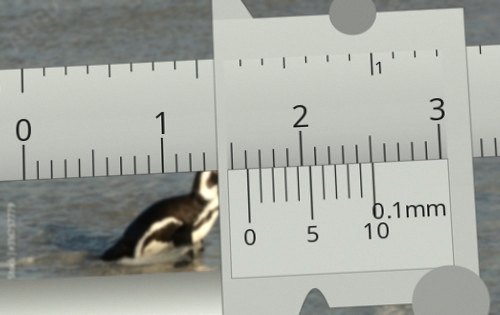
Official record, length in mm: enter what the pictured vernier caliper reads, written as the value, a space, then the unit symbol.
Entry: 16.1 mm
